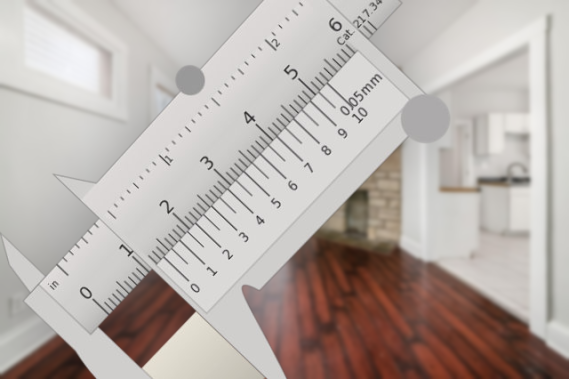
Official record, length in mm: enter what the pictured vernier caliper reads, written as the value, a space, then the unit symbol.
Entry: 13.6 mm
